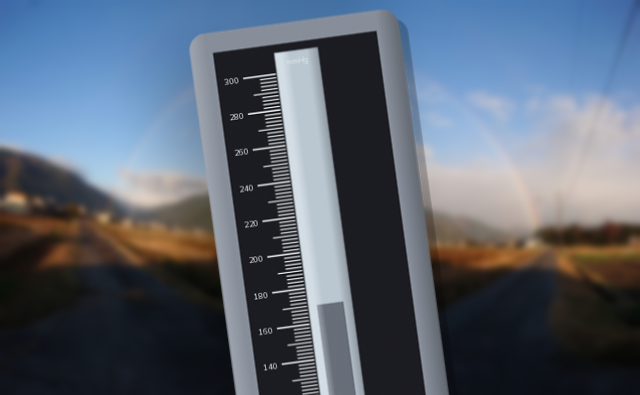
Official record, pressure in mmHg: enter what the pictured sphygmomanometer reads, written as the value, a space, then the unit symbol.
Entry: 170 mmHg
